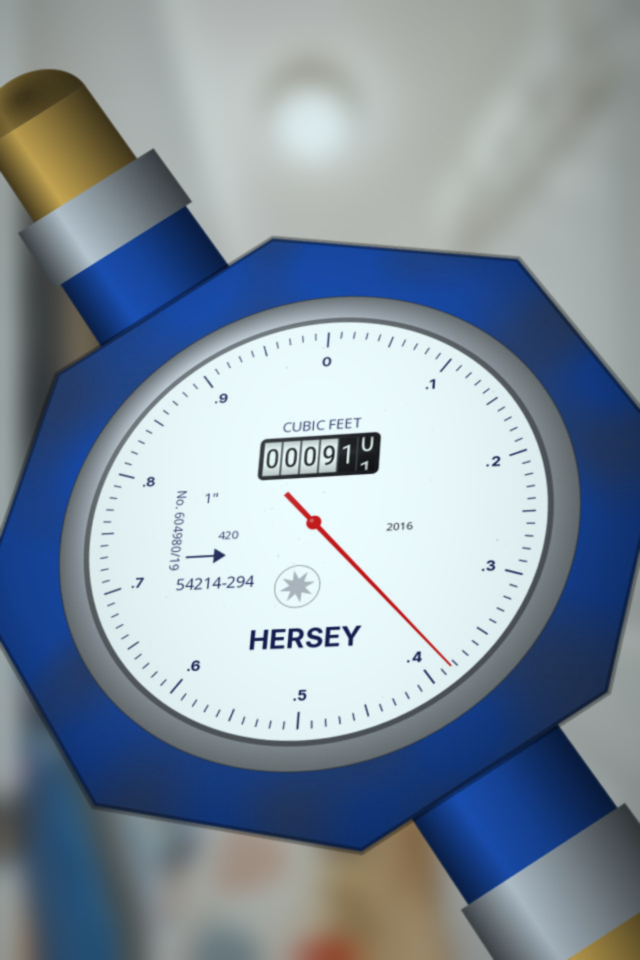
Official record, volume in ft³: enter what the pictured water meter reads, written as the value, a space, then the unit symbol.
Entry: 910.38 ft³
